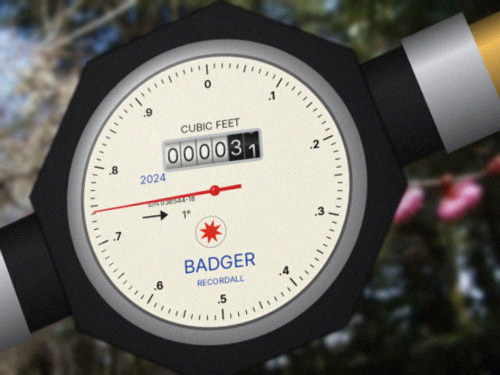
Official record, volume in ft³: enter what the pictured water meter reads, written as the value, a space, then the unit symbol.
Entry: 30.74 ft³
